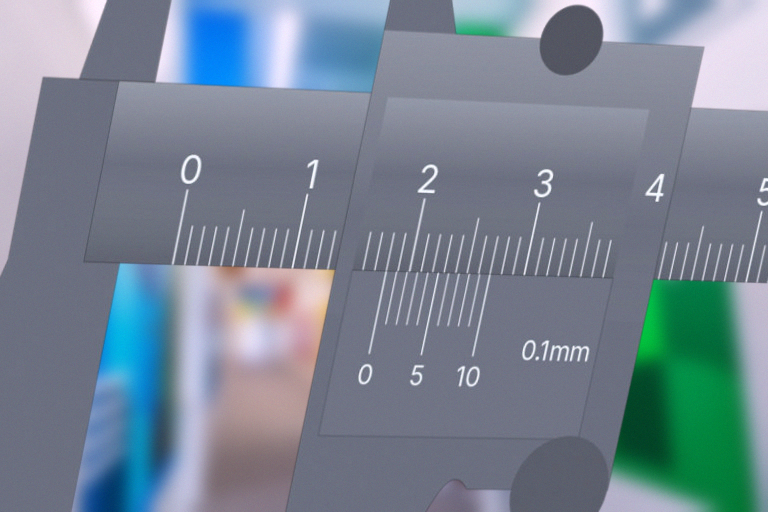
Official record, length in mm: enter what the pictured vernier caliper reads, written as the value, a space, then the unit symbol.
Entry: 18.0 mm
